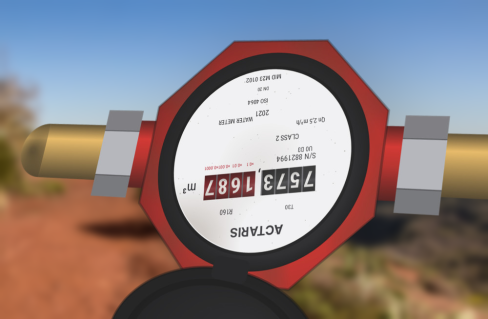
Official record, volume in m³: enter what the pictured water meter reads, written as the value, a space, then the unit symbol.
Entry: 7573.1687 m³
